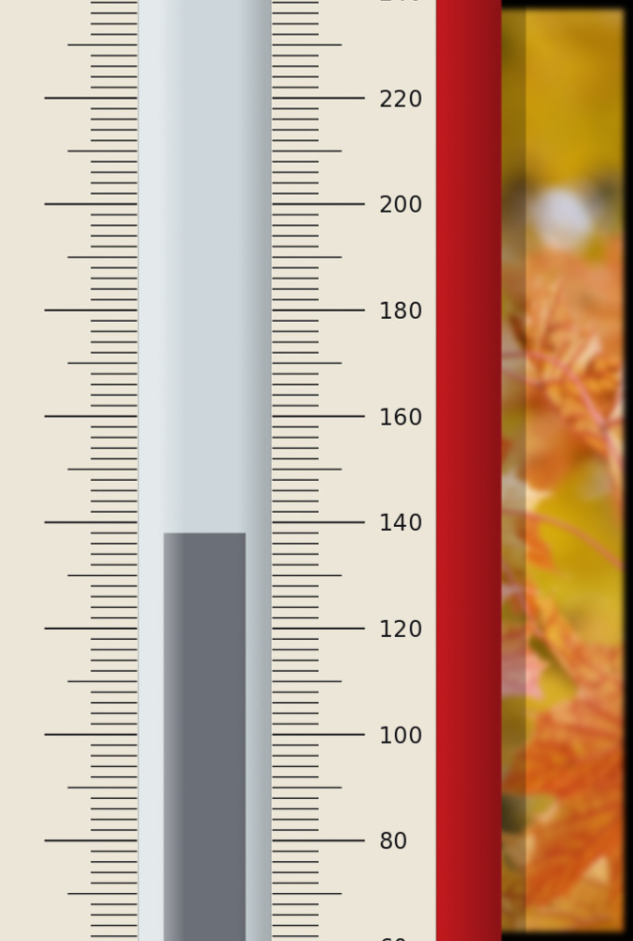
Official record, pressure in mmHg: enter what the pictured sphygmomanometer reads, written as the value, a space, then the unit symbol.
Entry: 138 mmHg
